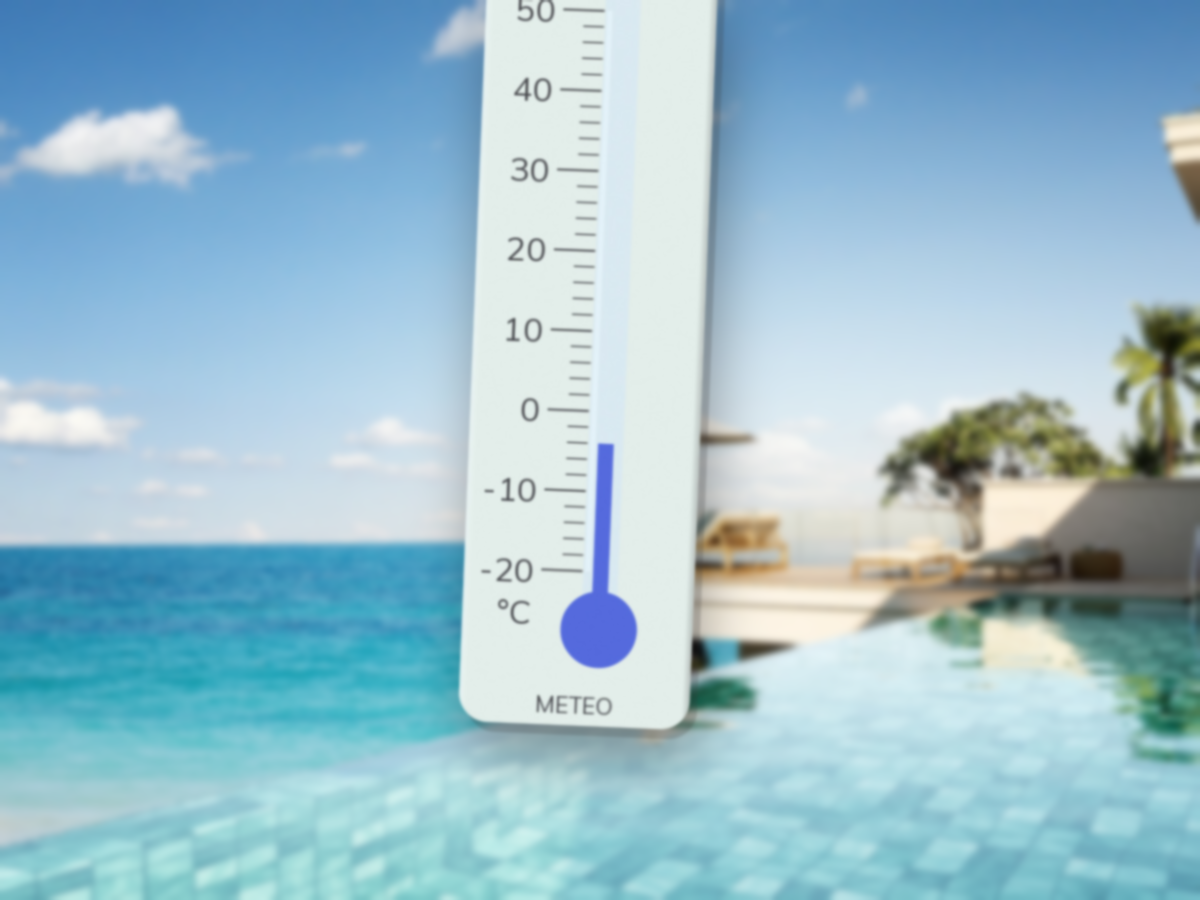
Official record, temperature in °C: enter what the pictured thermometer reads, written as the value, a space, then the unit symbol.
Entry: -4 °C
